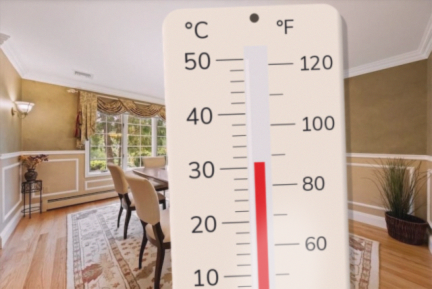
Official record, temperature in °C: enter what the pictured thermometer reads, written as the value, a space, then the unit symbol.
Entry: 31 °C
